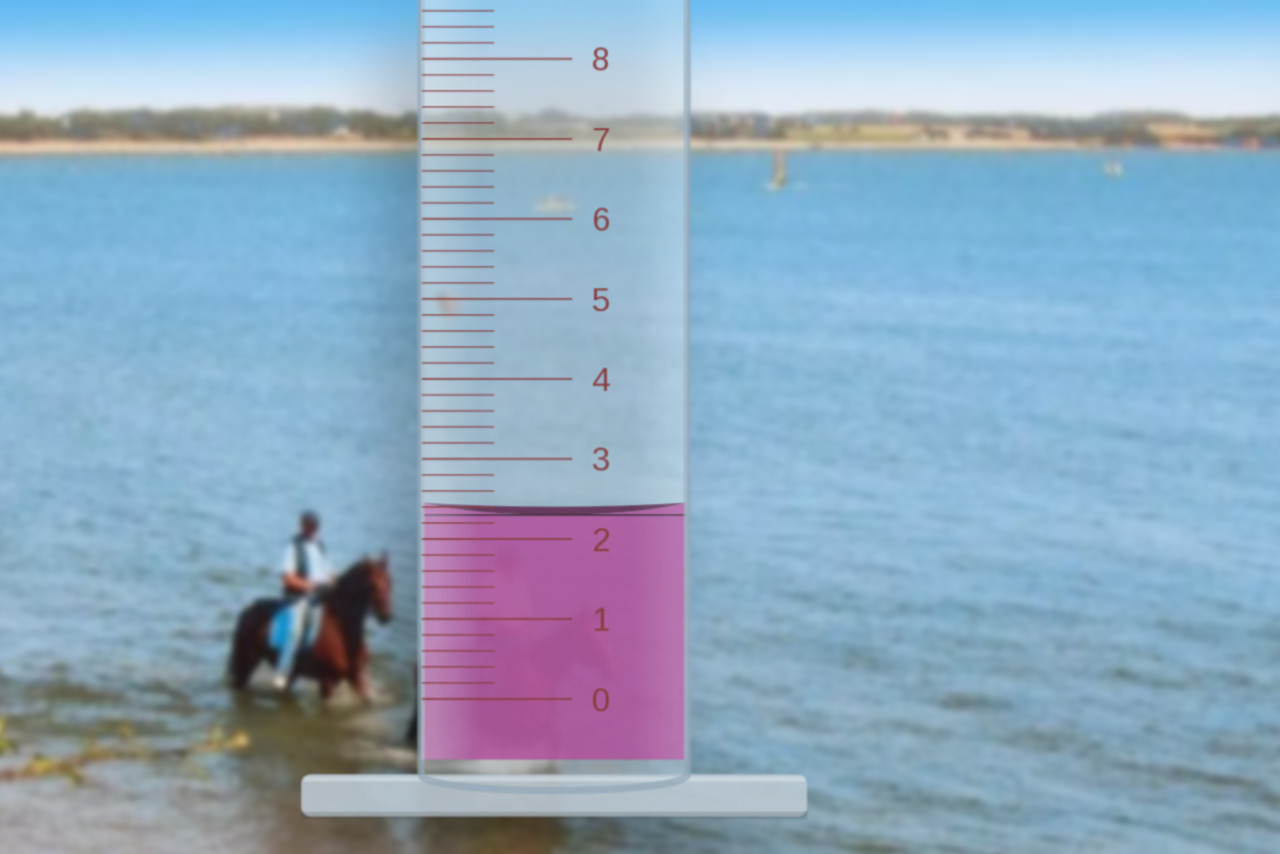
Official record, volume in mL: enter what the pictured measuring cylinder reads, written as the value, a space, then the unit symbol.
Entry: 2.3 mL
